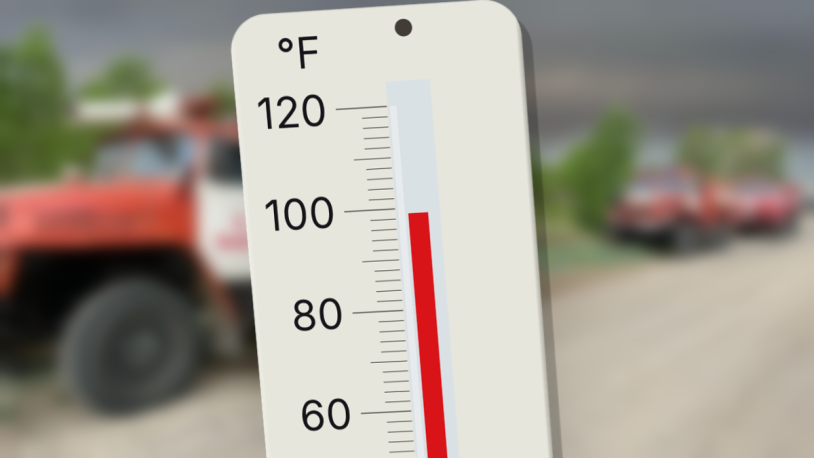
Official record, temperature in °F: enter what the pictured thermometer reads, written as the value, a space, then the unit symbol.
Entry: 99 °F
